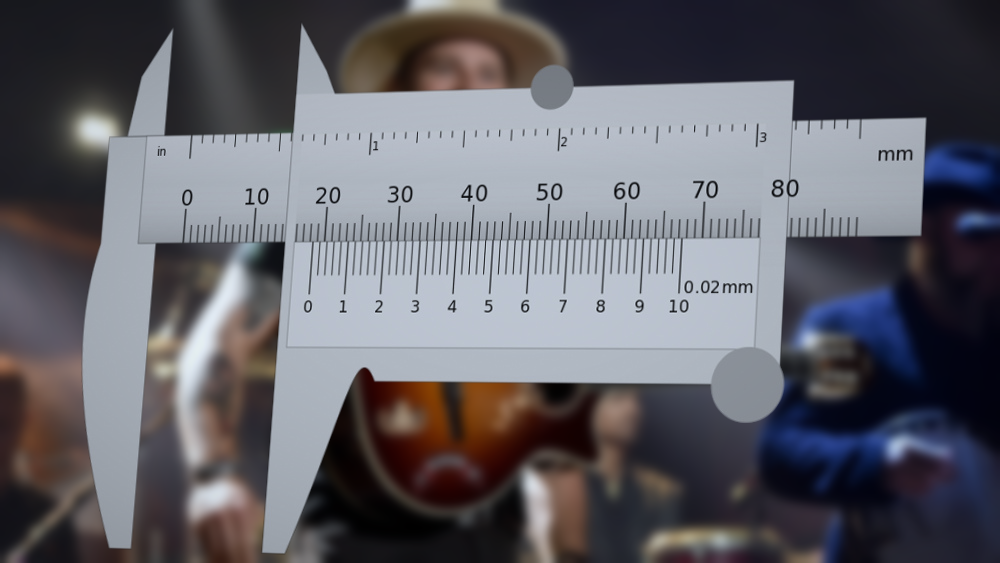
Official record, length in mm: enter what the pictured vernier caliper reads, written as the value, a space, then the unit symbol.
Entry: 18.4 mm
